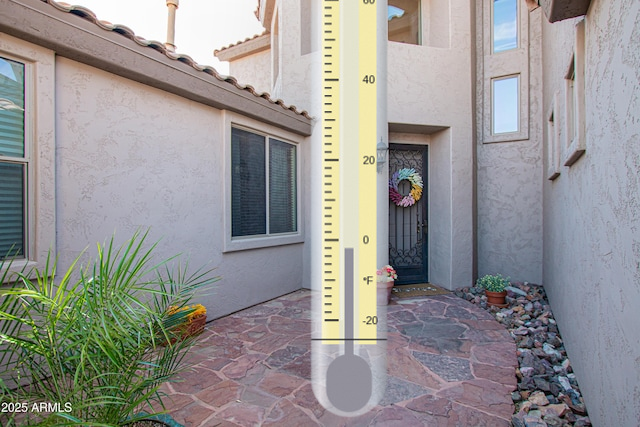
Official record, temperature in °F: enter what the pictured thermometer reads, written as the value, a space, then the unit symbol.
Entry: -2 °F
